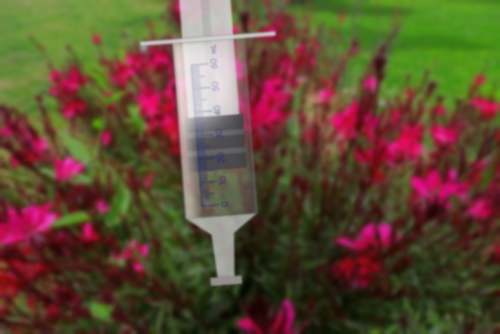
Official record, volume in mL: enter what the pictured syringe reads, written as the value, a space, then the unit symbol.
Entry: 15 mL
